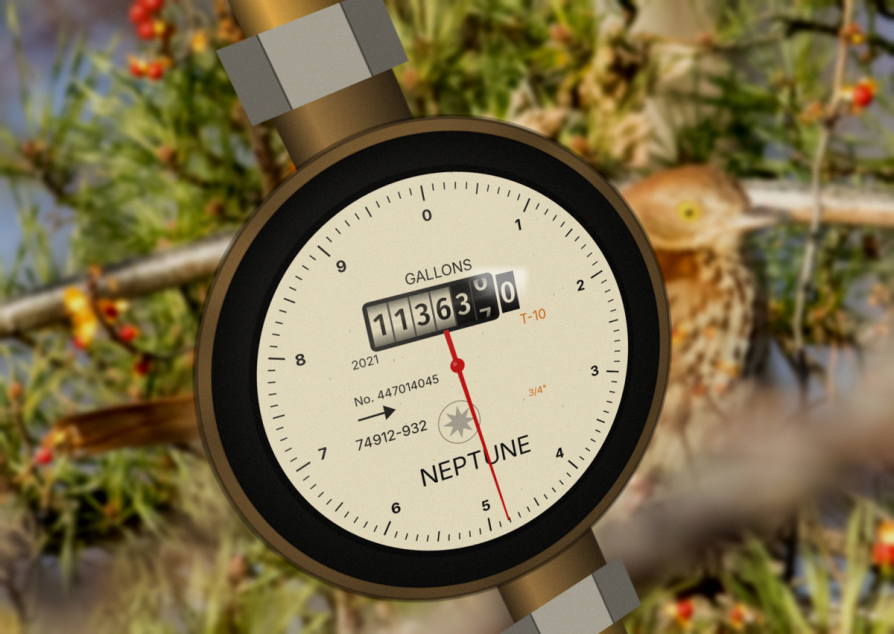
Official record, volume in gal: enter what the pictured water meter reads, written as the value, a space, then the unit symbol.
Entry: 1136364.8 gal
